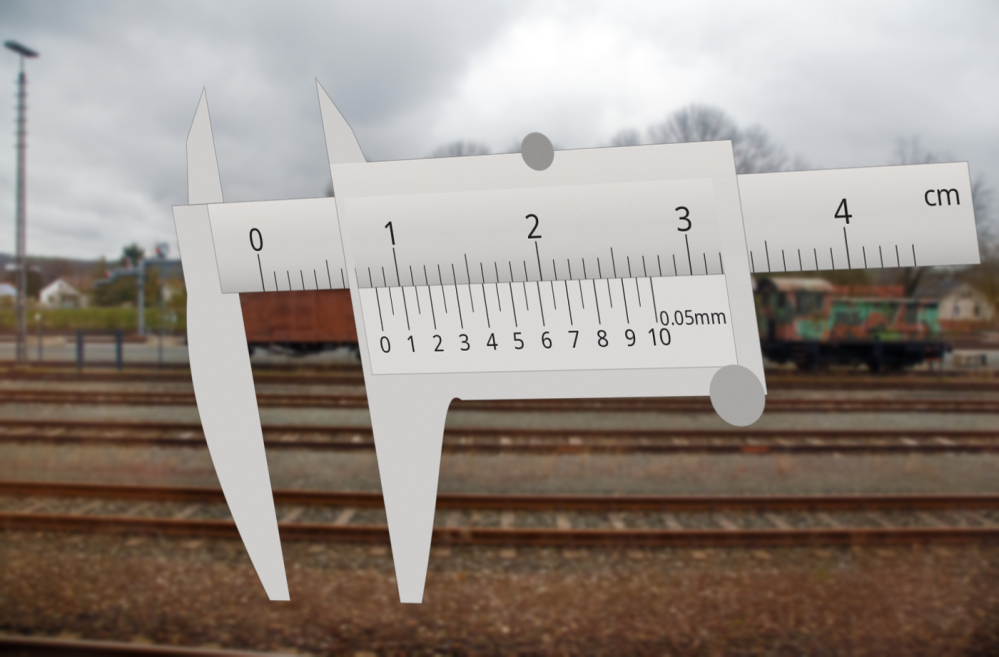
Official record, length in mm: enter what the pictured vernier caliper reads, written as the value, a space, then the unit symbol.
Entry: 8.3 mm
